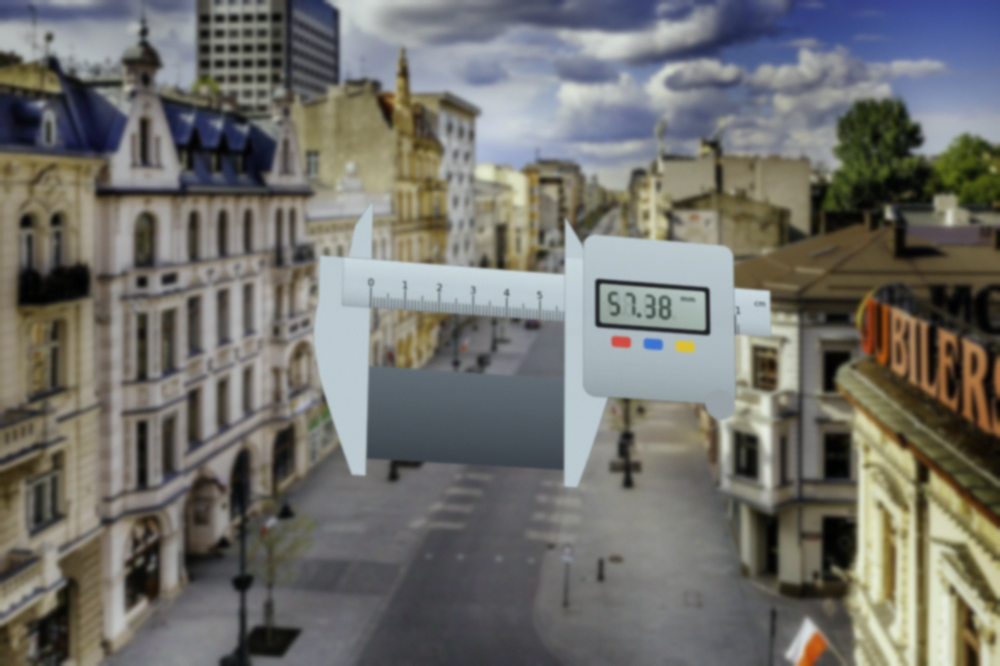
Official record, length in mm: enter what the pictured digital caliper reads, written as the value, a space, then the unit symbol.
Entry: 57.38 mm
